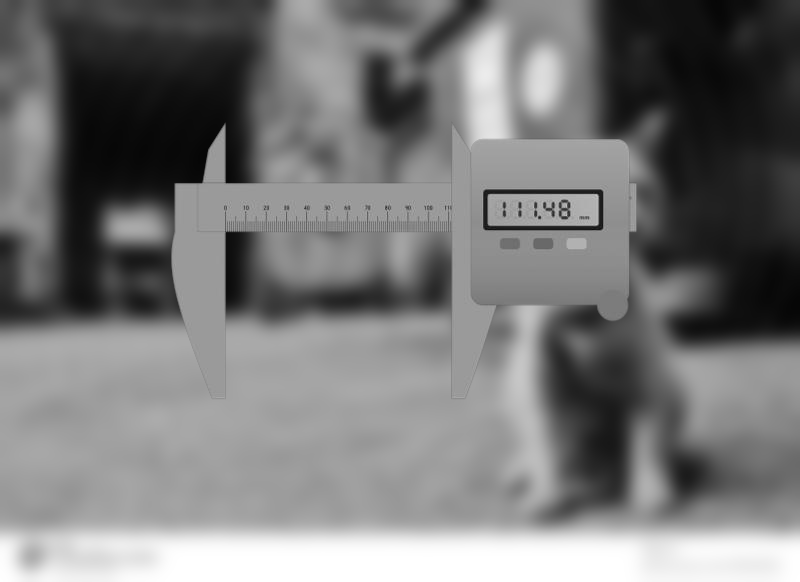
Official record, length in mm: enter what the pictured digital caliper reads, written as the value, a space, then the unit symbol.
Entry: 111.48 mm
